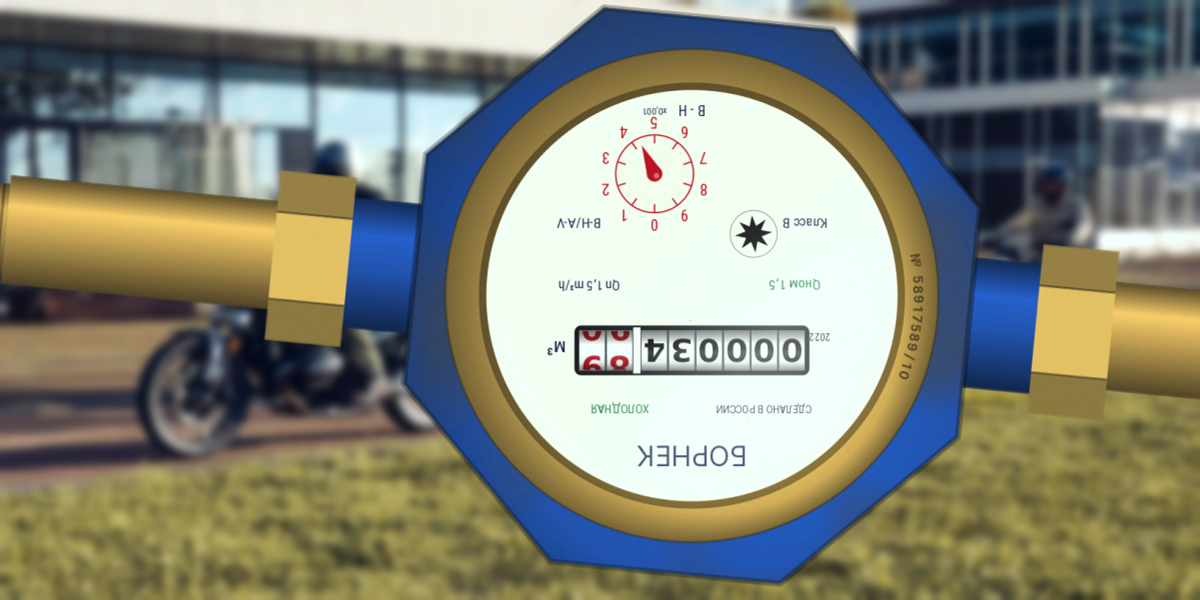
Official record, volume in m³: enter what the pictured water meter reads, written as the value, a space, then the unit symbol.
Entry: 34.894 m³
